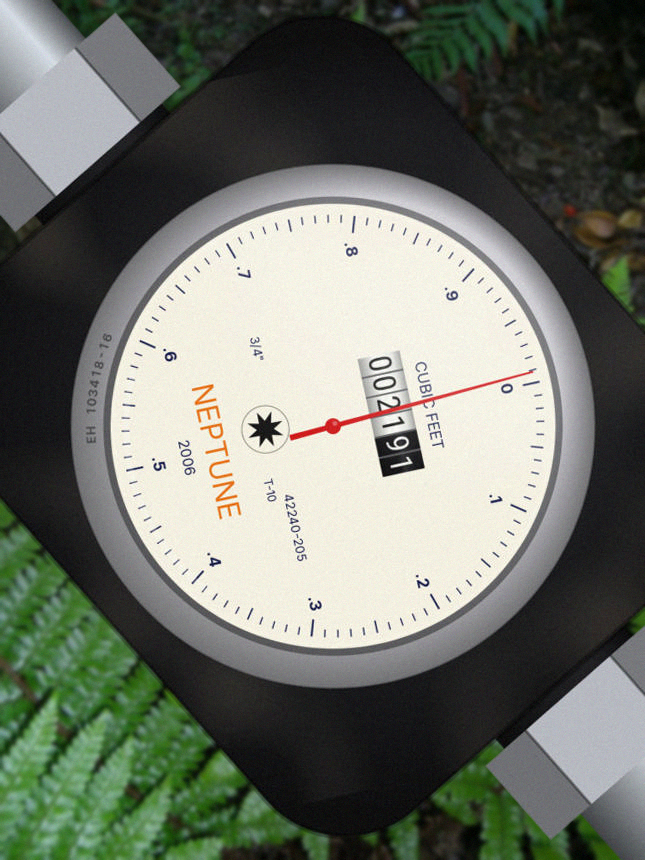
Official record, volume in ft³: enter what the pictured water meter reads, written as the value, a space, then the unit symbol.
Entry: 2190.99 ft³
